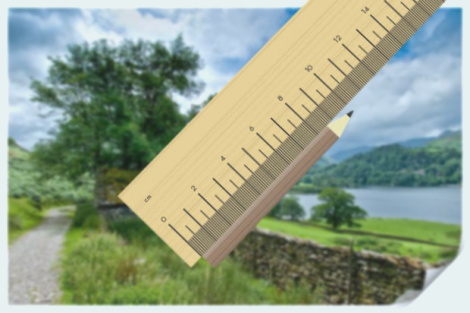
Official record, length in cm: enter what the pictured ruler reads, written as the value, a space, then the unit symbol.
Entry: 10 cm
